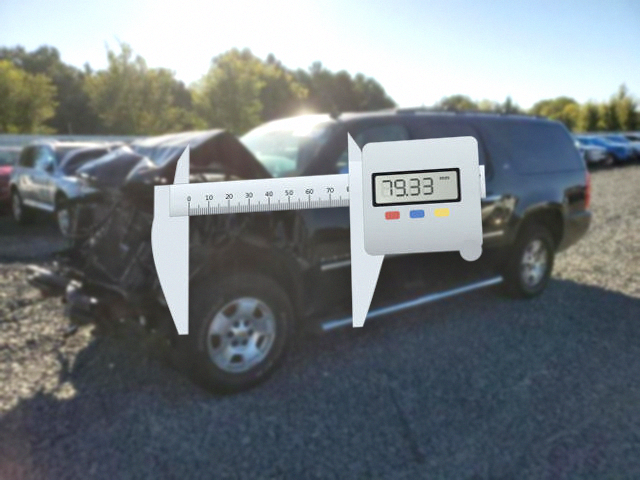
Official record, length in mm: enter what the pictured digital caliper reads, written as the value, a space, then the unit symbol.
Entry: 79.33 mm
